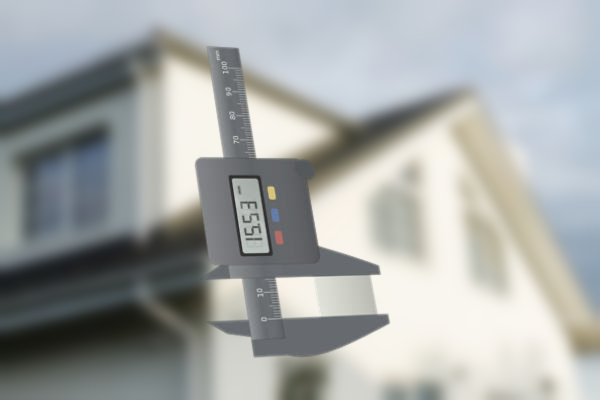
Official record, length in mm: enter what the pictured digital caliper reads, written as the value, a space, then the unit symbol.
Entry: 15.53 mm
